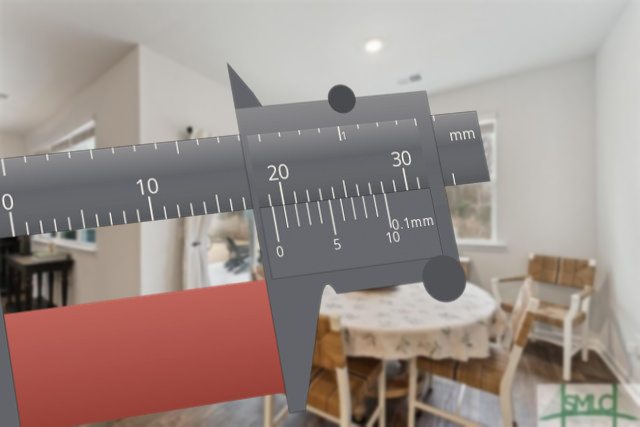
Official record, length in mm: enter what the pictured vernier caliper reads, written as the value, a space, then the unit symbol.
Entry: 19.1 mm
